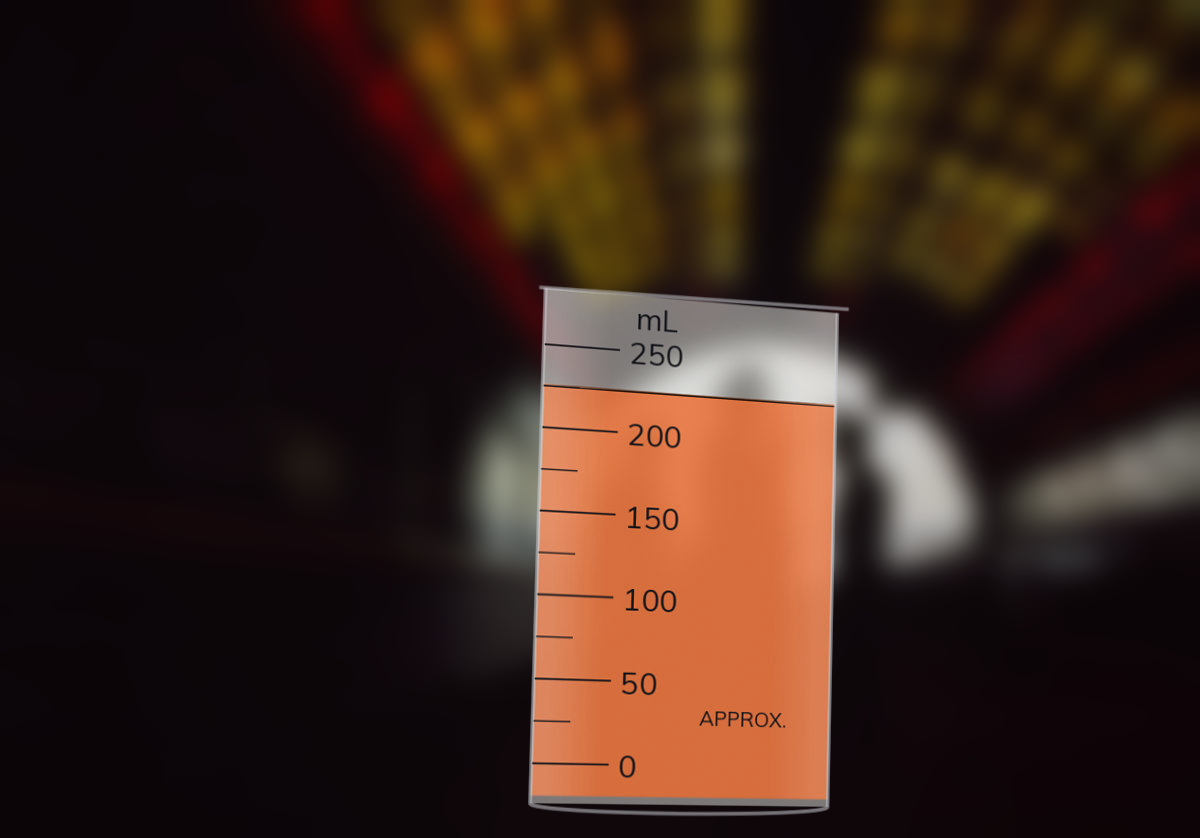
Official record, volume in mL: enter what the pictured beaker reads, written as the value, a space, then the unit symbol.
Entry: 225 mL
